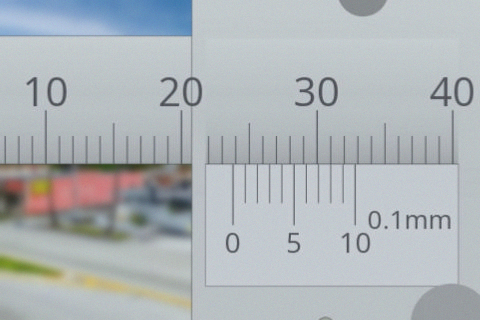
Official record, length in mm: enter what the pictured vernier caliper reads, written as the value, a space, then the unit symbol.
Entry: 23.8 mm
